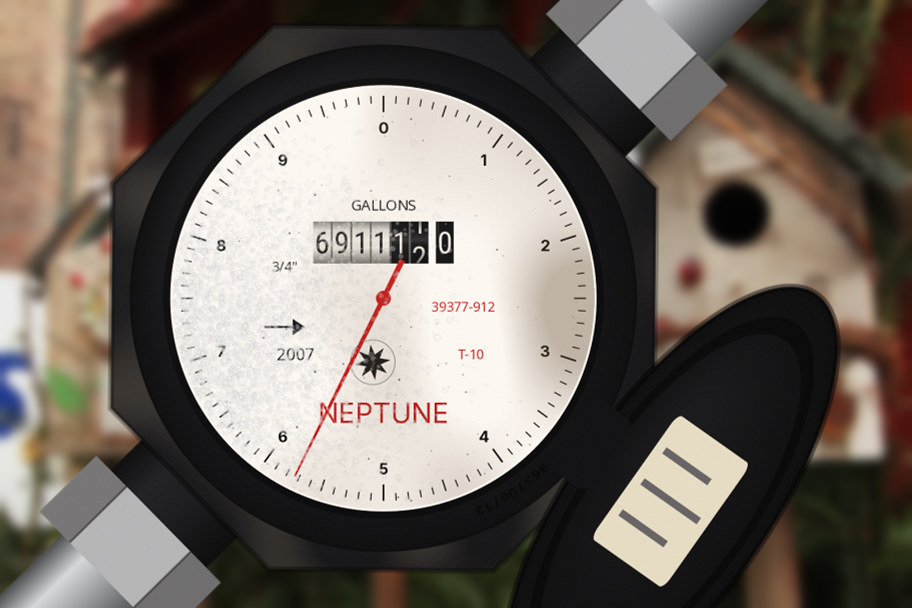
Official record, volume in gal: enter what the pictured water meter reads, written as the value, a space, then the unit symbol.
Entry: 6911115.7 gal
